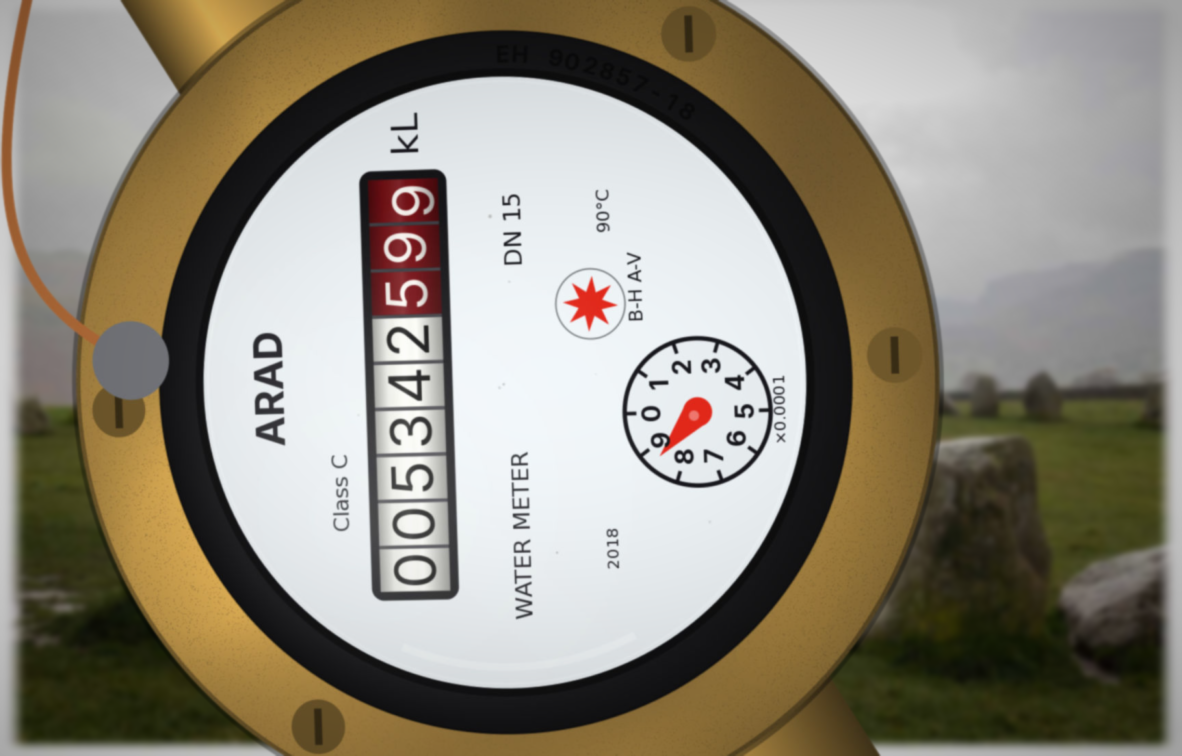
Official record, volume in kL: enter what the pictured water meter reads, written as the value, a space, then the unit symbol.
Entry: 5342.5988 kL
